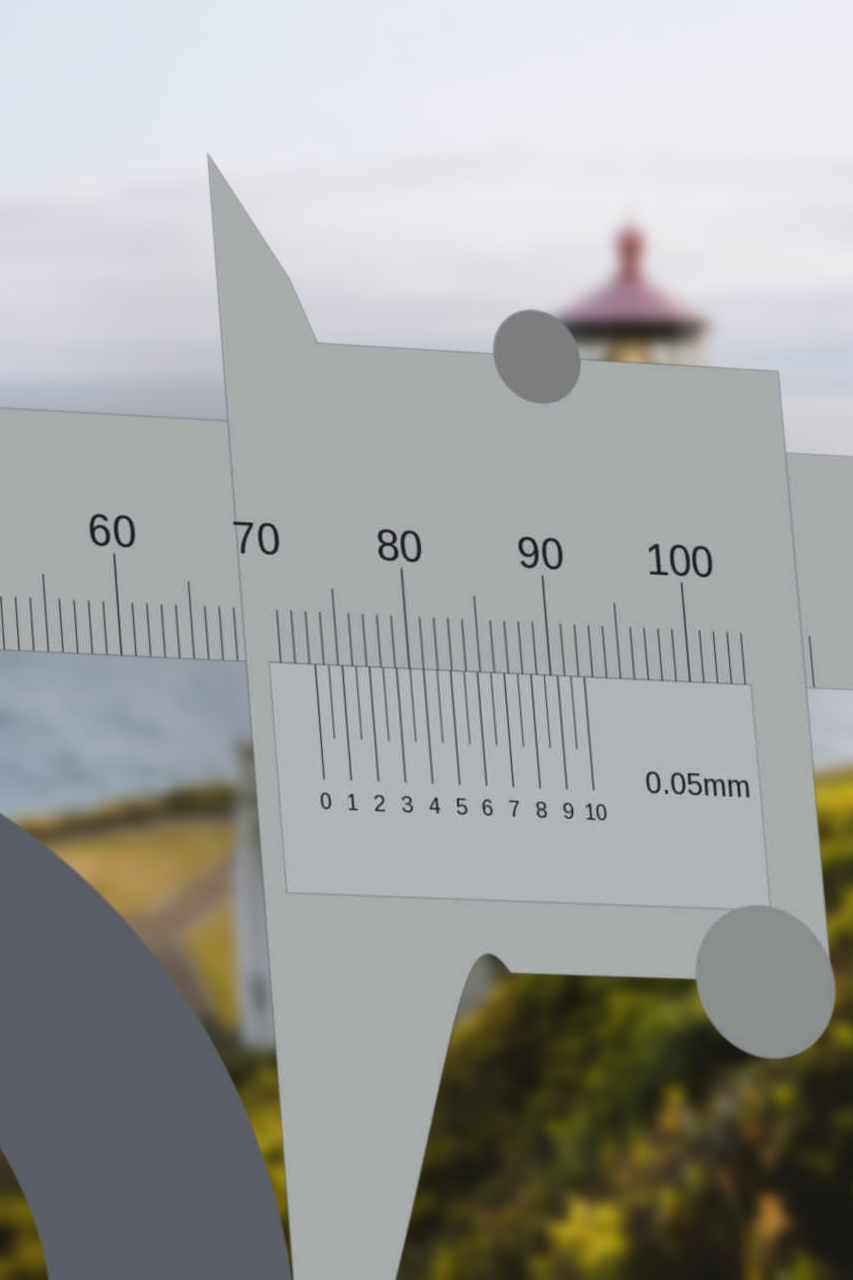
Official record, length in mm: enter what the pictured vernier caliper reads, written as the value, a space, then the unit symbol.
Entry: 73.4 mm
